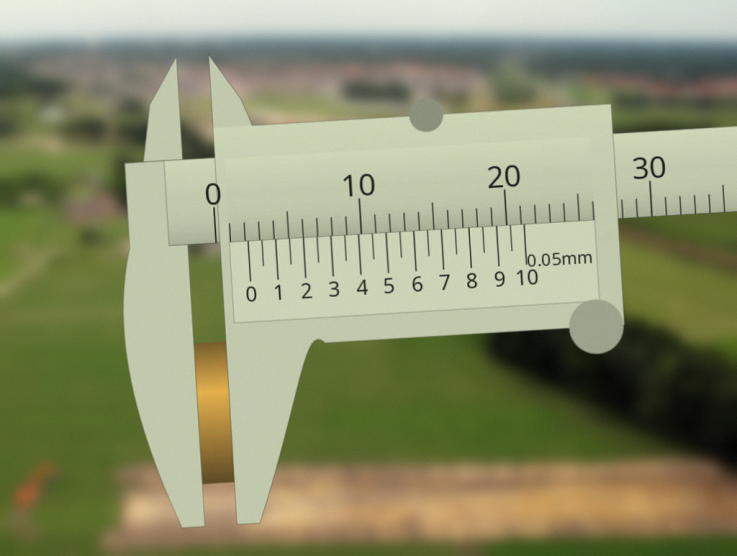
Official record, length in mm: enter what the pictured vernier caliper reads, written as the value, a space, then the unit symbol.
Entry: 2.2 mm
